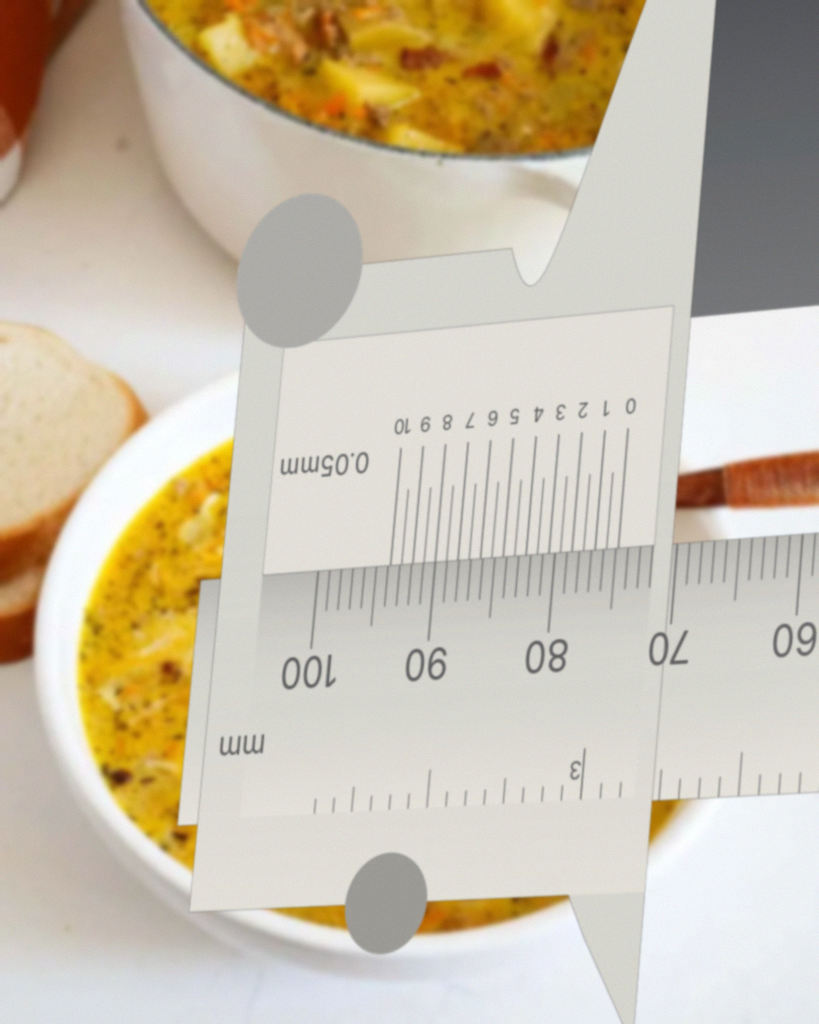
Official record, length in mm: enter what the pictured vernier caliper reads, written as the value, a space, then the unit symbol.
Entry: 74.8 mm
